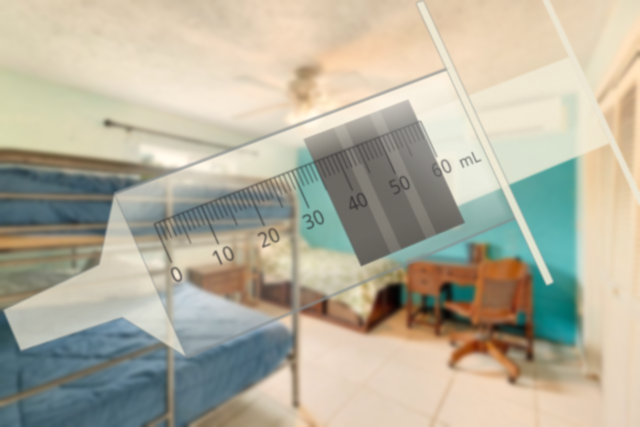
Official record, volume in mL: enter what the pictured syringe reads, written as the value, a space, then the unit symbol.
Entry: 35 mL
